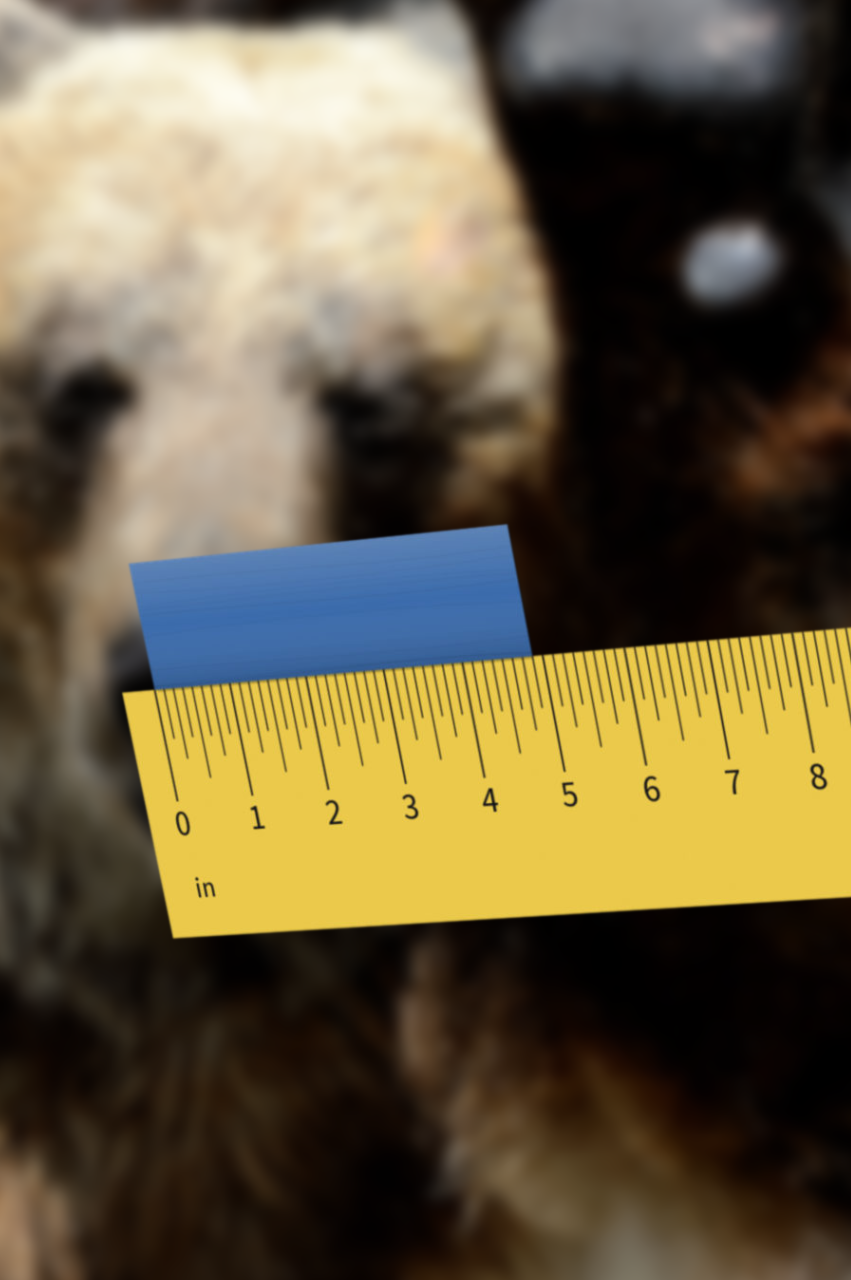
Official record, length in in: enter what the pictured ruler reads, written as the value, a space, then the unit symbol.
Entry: 4.875 in
